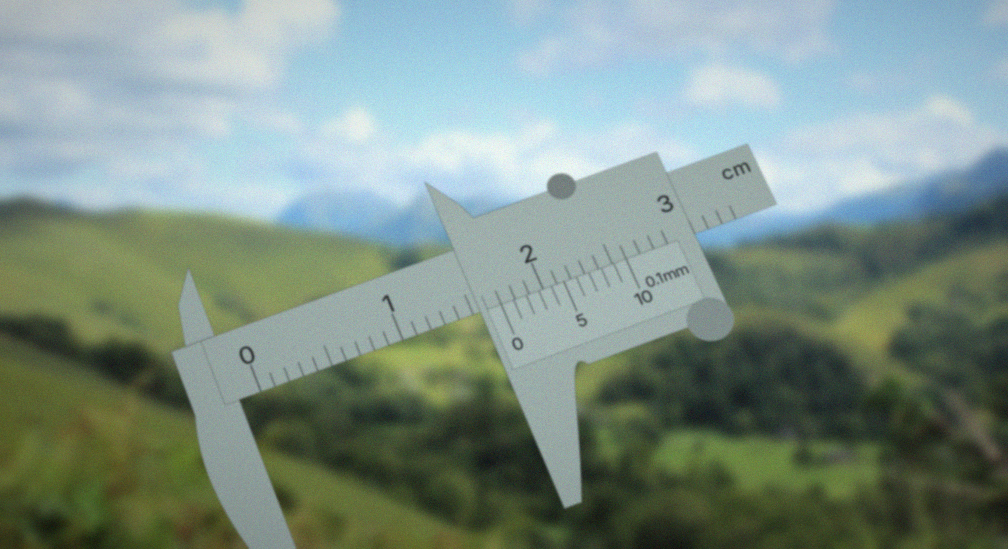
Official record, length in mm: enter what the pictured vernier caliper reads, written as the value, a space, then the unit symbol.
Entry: 17.0 mm
